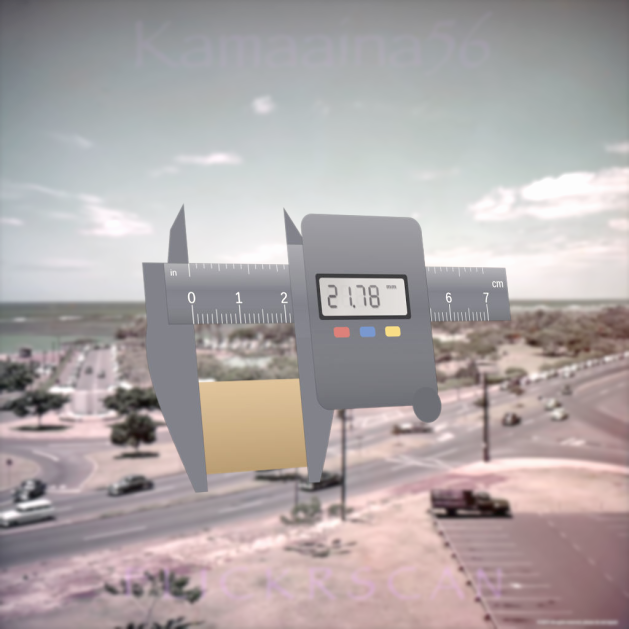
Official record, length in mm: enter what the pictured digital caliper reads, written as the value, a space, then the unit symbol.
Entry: 21.78 mm
